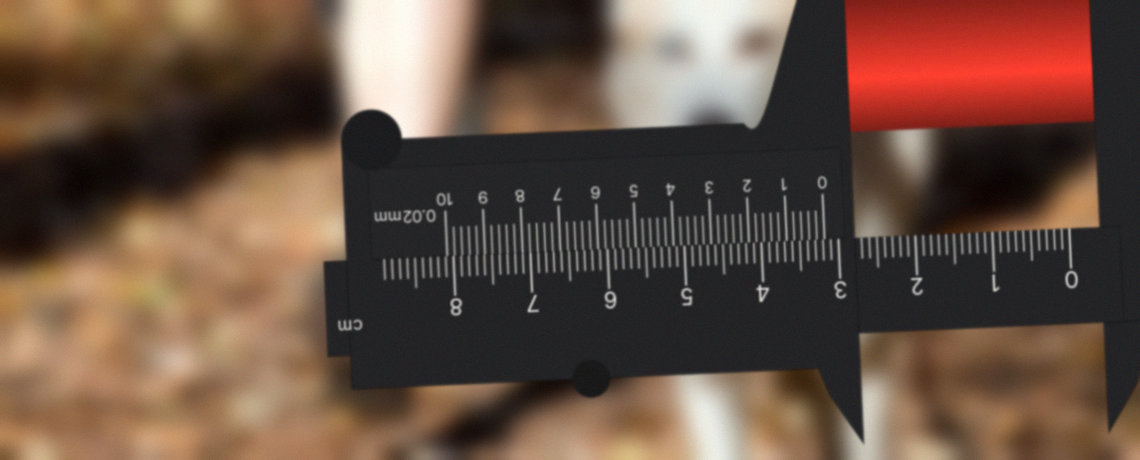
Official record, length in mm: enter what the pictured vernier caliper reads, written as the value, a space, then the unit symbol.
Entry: 31.8 mm
